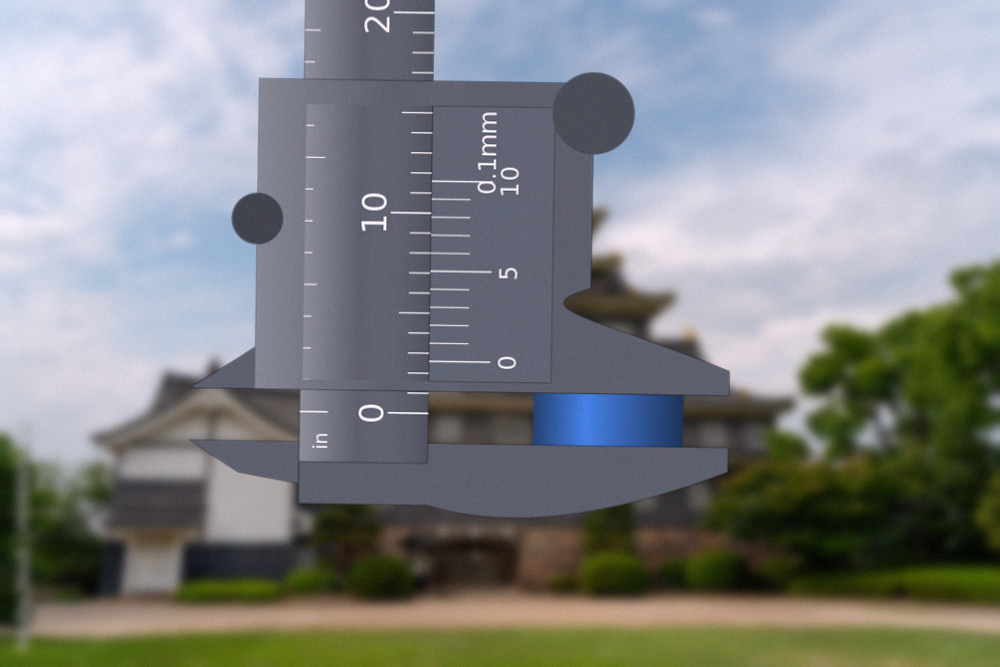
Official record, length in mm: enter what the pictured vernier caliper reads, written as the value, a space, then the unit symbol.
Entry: 2.6 mm
